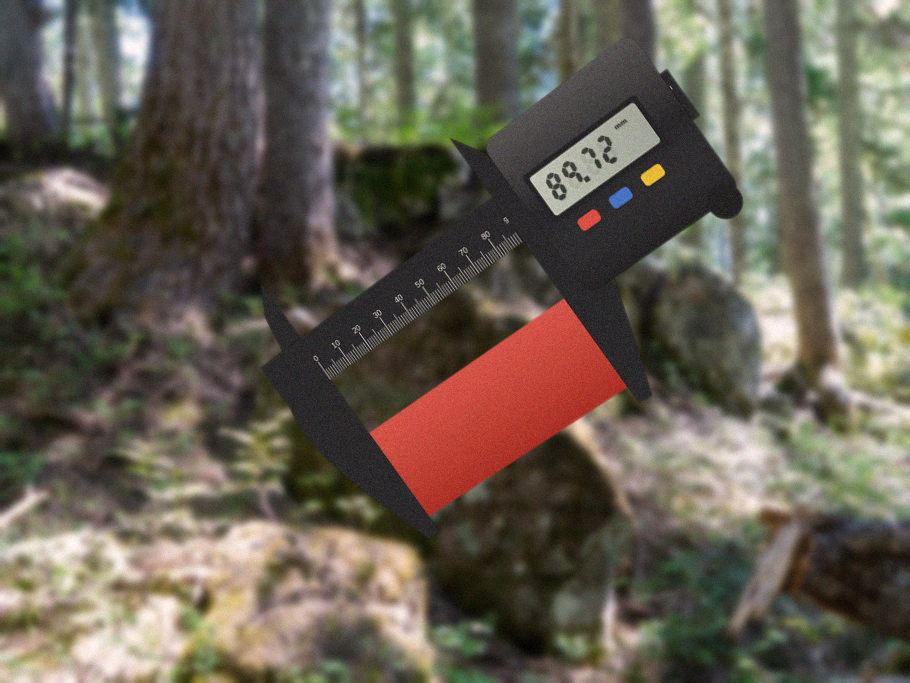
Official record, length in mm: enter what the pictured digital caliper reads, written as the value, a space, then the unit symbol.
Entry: 89.72 mm
